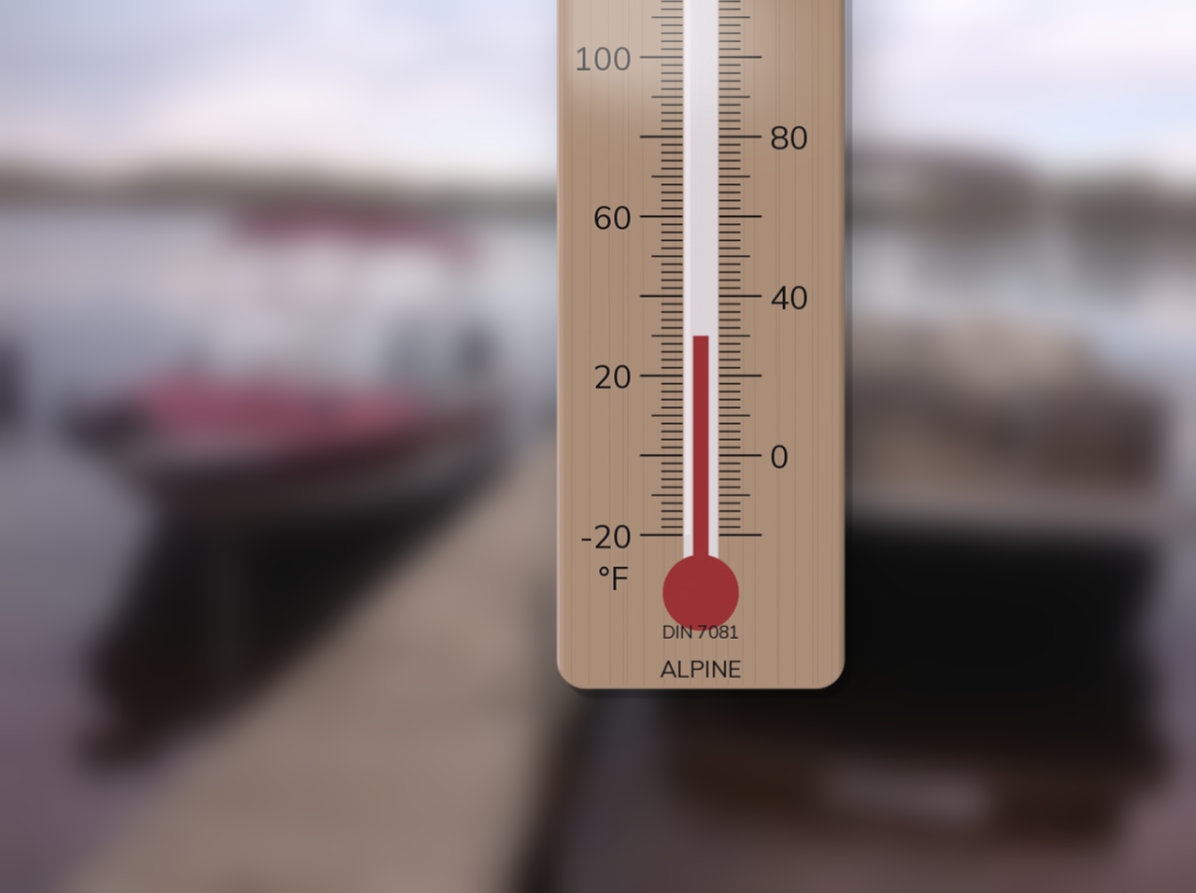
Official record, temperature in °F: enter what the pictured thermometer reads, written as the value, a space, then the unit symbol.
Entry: 30 °F
